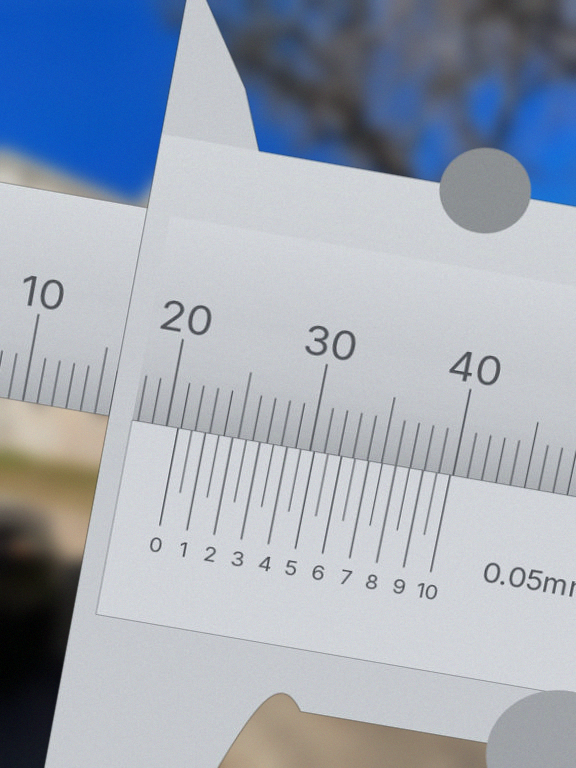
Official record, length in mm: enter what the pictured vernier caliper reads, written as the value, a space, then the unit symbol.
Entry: 20.8 mm
